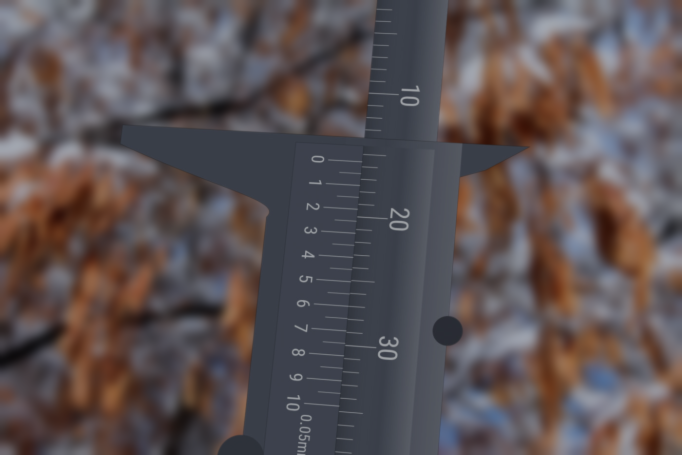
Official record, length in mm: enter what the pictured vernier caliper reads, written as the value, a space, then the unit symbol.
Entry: 15.6 mm
